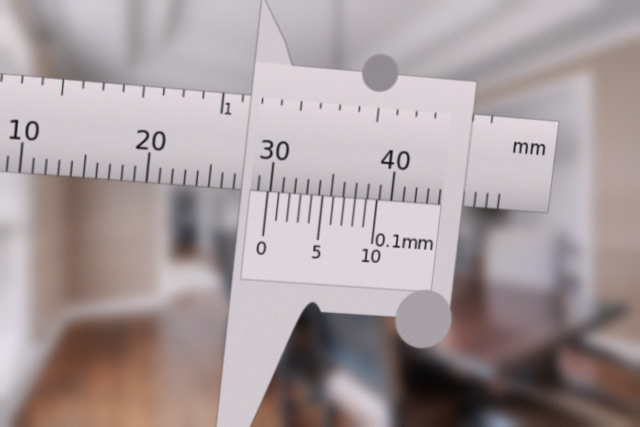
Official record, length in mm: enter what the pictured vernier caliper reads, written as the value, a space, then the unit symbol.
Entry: 29.8 mm
